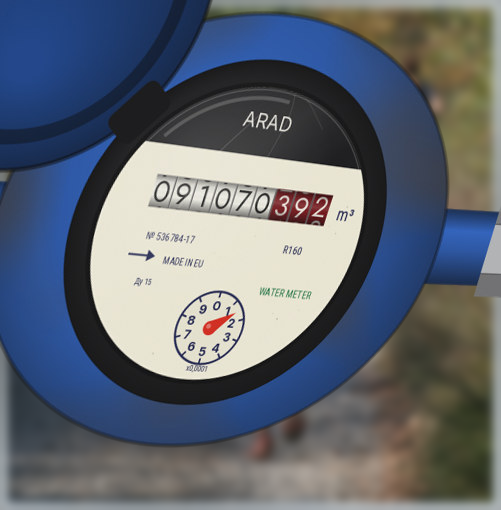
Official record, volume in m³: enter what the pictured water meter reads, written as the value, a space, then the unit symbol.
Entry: 91070.3921 m³
